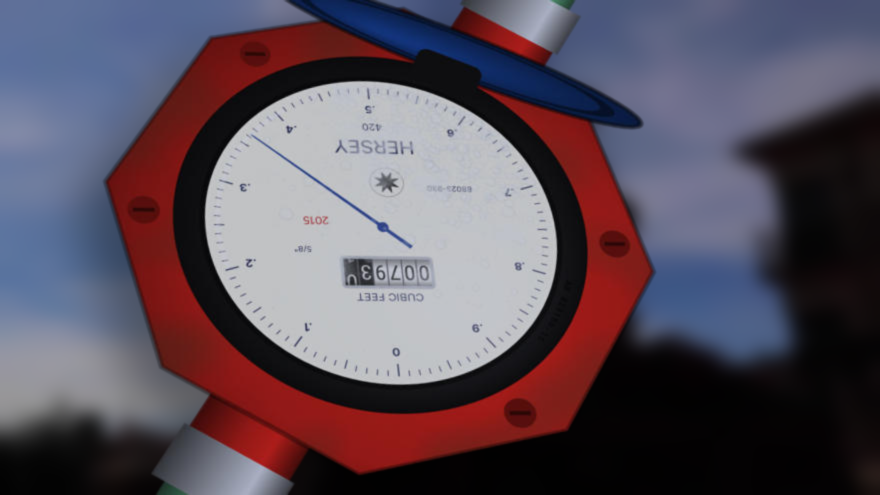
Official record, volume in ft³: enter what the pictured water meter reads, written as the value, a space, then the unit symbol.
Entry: 7930.36 ft³
